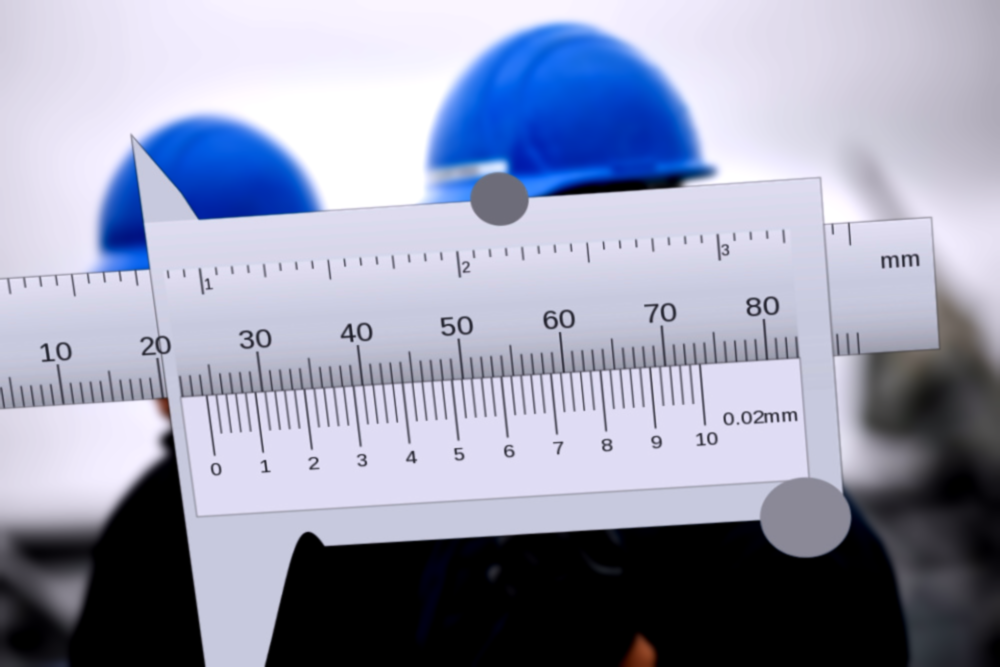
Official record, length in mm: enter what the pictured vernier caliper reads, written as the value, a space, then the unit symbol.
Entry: 24.4 mm
